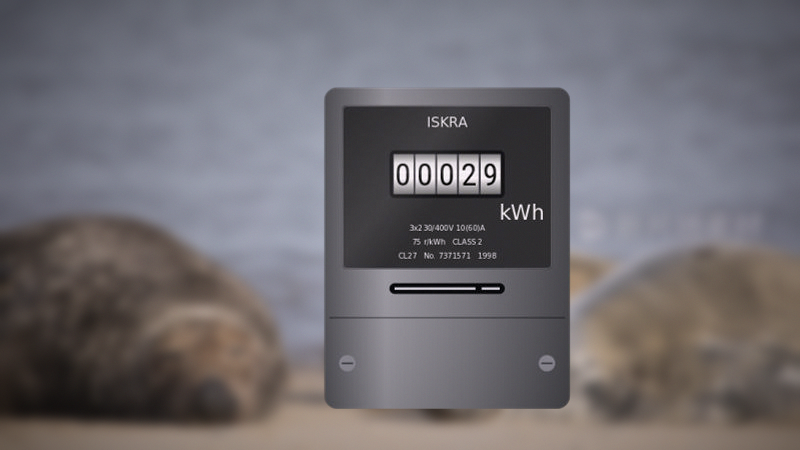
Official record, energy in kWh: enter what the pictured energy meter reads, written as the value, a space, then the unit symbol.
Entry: 29 kWh
